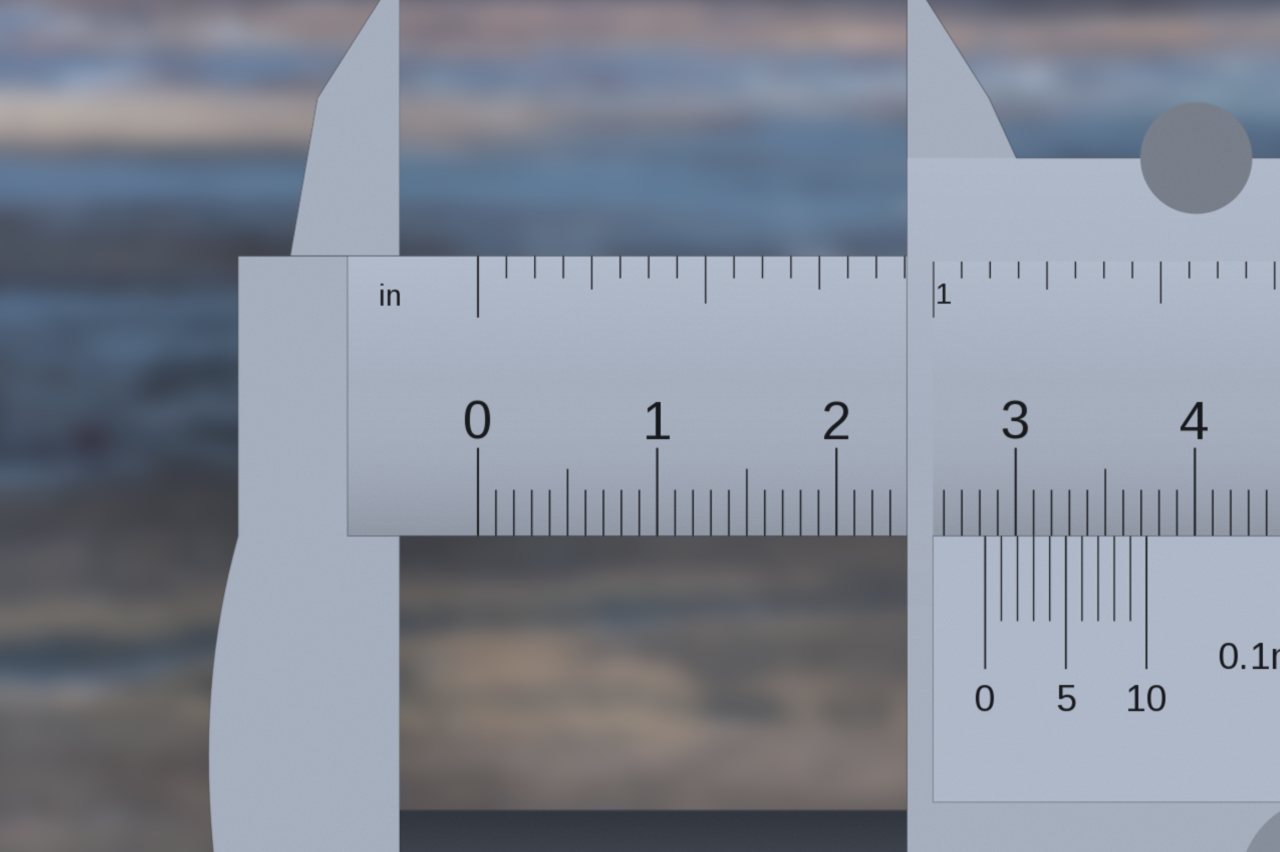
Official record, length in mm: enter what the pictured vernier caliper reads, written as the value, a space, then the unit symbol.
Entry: 28.3 mm
